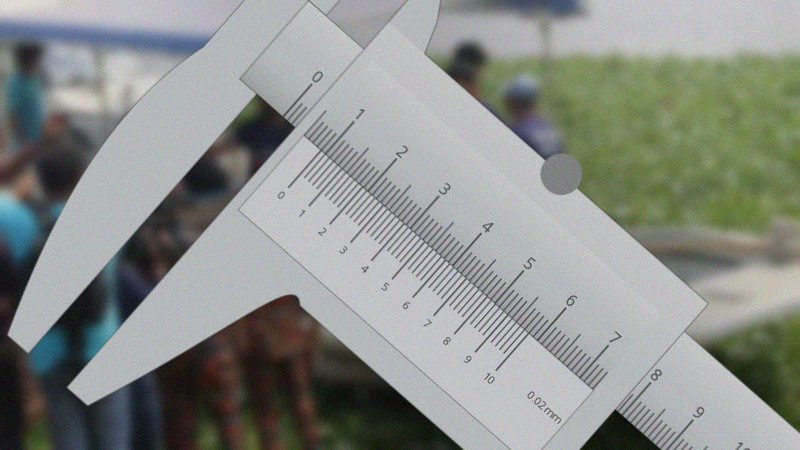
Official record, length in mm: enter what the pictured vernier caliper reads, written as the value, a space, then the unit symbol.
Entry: 9.0 mm
